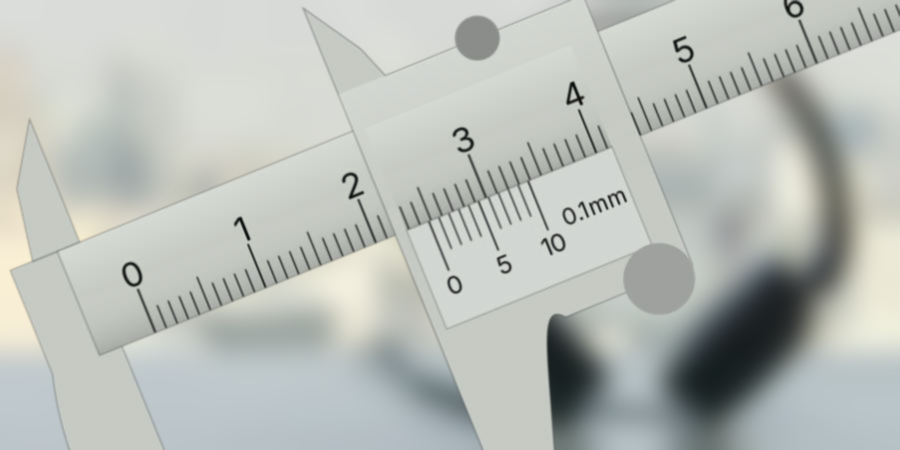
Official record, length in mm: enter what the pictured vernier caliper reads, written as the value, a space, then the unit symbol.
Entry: 24.8 mm
